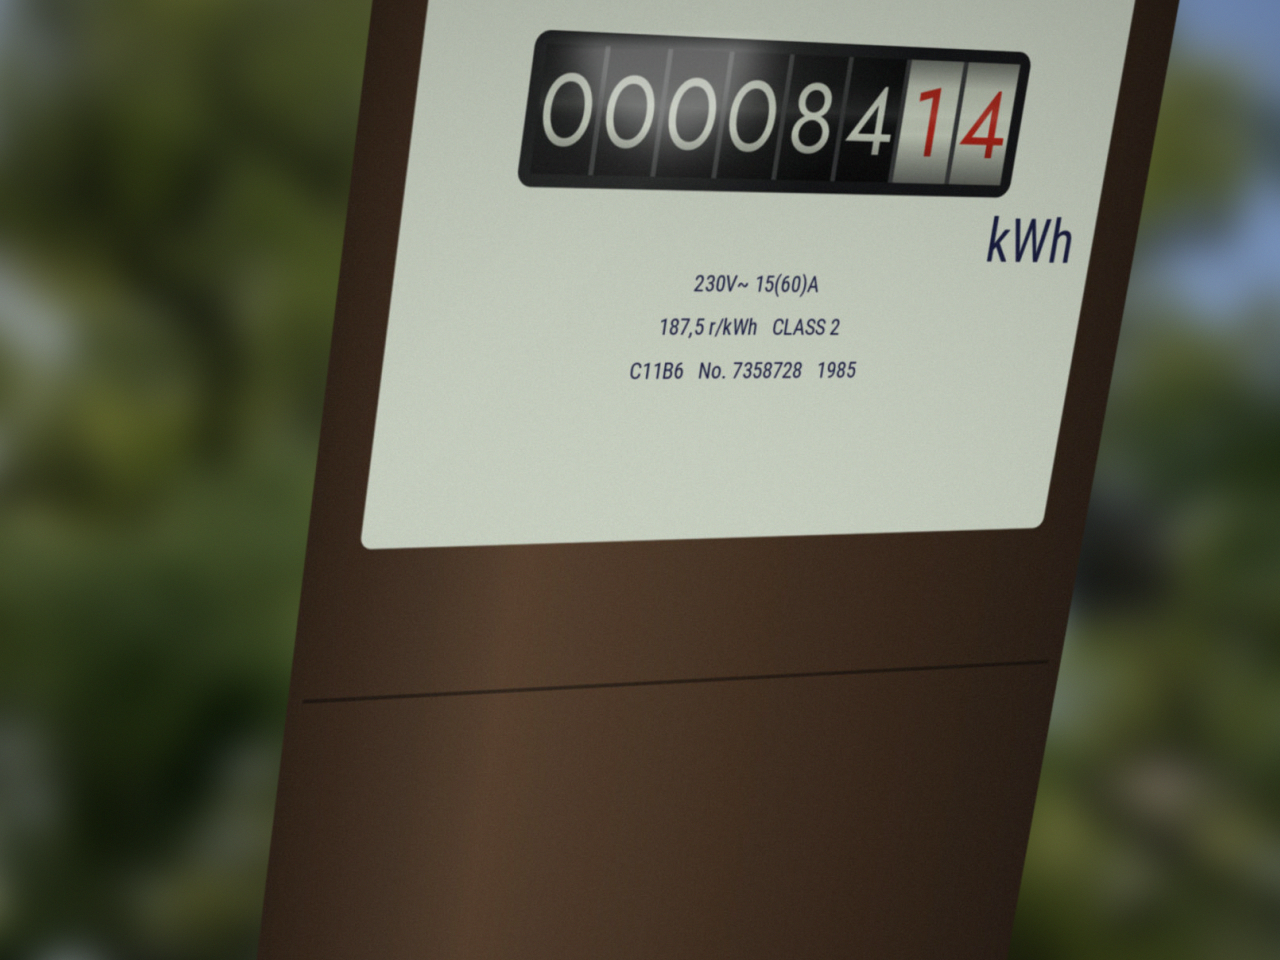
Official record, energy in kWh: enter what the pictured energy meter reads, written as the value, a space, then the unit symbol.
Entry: 84.14 kWh
